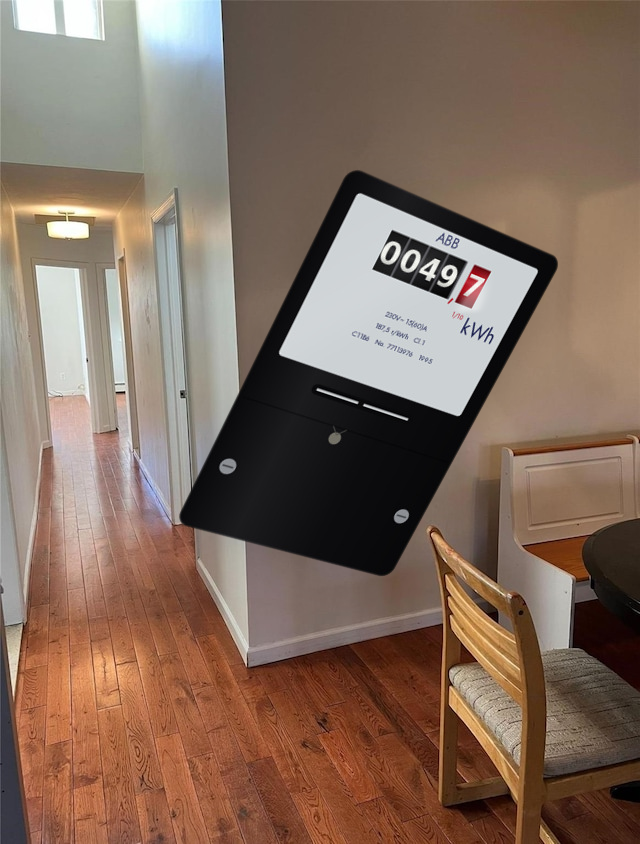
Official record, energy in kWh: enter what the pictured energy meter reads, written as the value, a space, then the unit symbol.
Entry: 49.7 kWh
